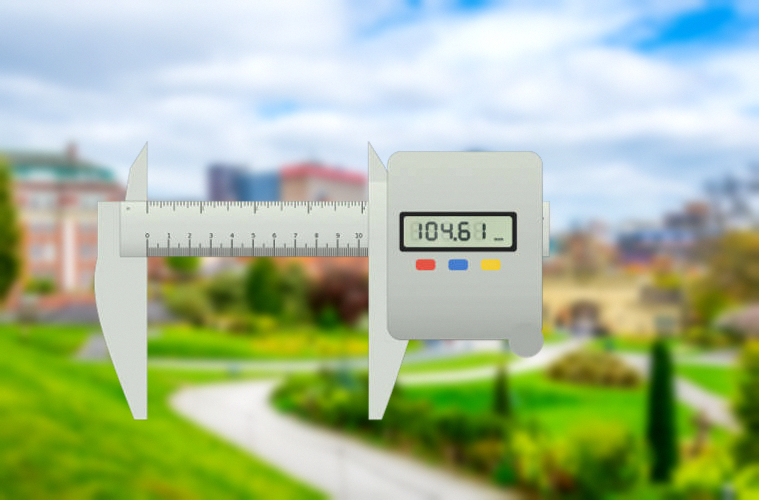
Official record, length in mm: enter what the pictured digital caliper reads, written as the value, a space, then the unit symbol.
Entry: 104.61 mm
